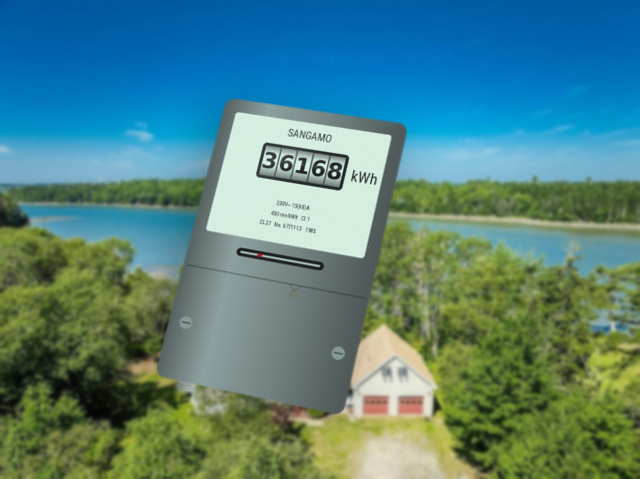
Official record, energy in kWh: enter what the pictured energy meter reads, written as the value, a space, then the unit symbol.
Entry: 36168 kWh
